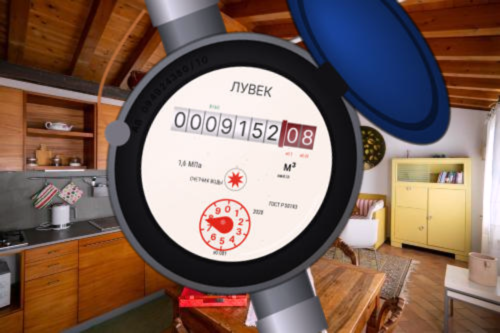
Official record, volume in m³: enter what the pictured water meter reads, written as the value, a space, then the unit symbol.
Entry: 9152.087 m³
